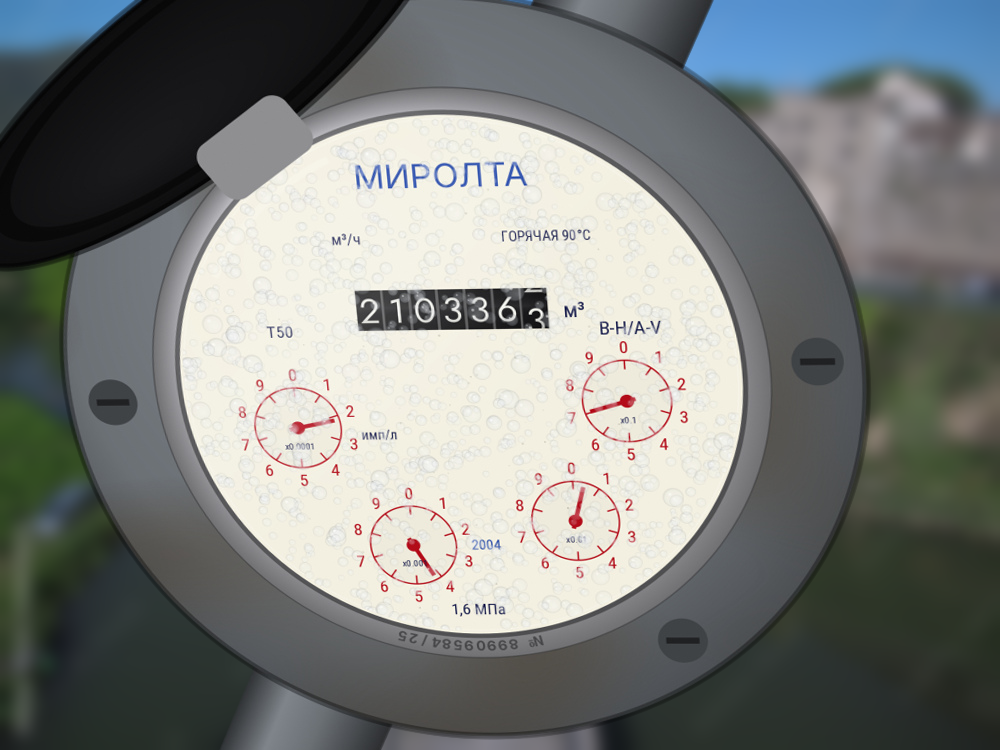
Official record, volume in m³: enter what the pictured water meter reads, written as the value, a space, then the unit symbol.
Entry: 2103362.7042 m³
